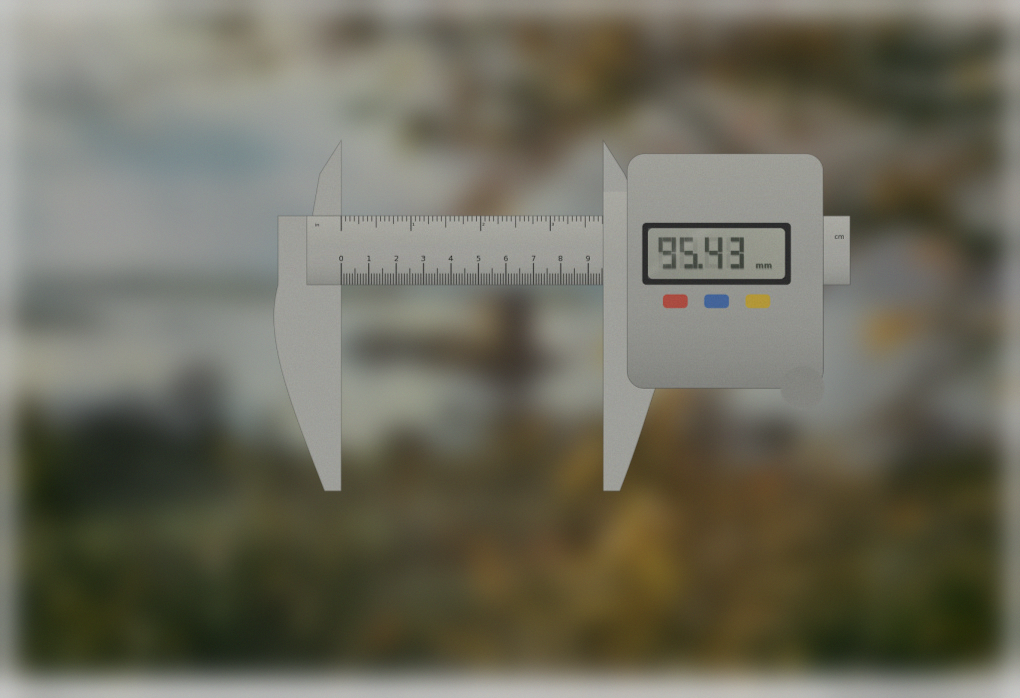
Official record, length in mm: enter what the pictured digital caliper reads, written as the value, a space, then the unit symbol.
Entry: 95.43 mm
